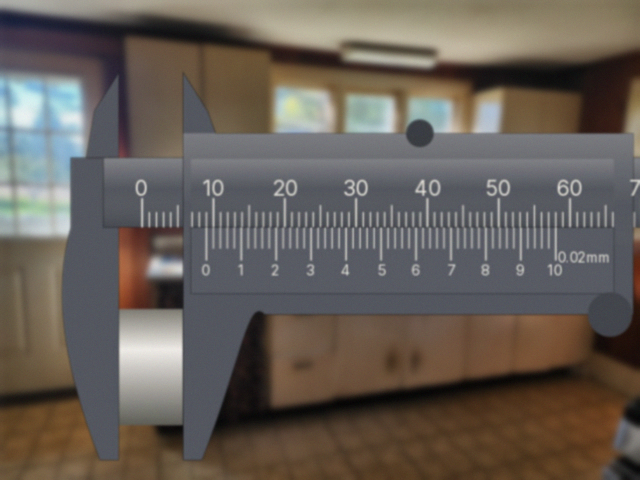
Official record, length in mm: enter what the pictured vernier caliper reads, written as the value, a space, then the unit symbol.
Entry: 9.0 mm
